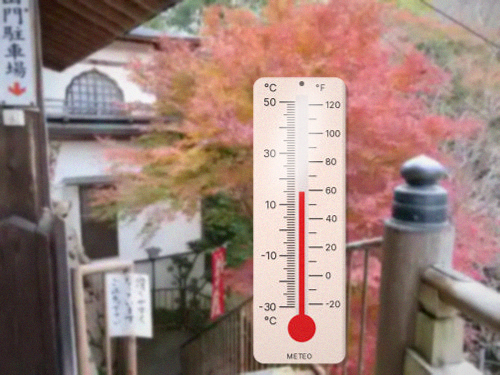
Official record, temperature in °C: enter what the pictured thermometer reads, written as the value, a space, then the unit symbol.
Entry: 15 °C
